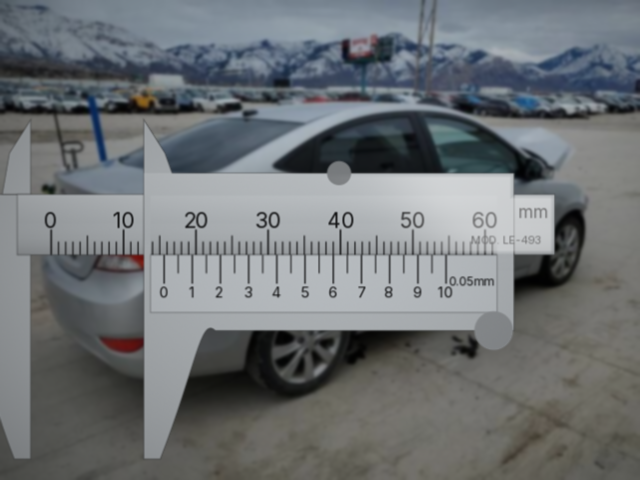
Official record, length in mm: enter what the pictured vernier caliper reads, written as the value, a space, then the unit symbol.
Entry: 15.6 mm
